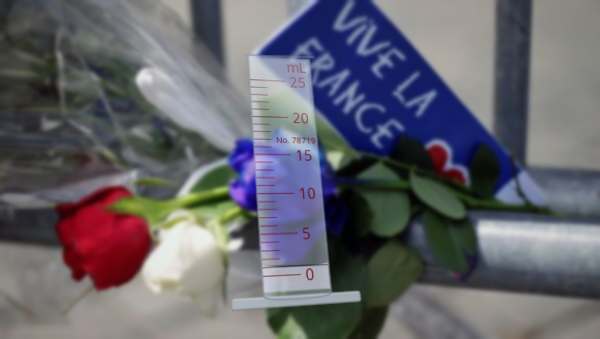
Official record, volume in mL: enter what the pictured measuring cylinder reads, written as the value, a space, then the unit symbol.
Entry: 1 mL
